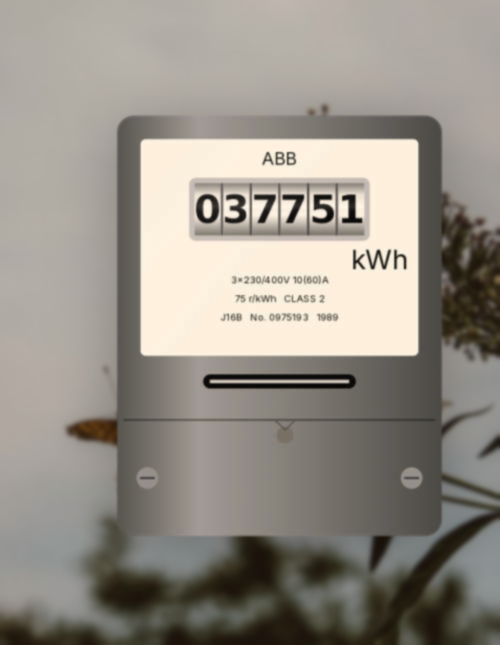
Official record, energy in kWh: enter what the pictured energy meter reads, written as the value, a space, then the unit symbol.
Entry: 37751 kWh
